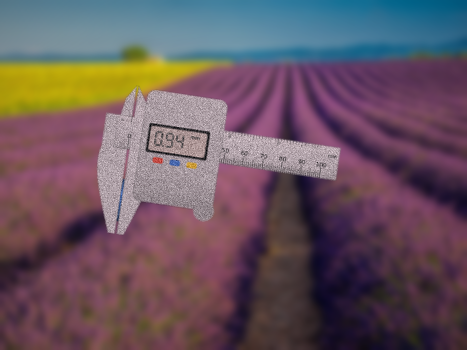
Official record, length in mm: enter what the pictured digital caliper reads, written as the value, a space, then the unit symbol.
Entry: 0.94 mm
